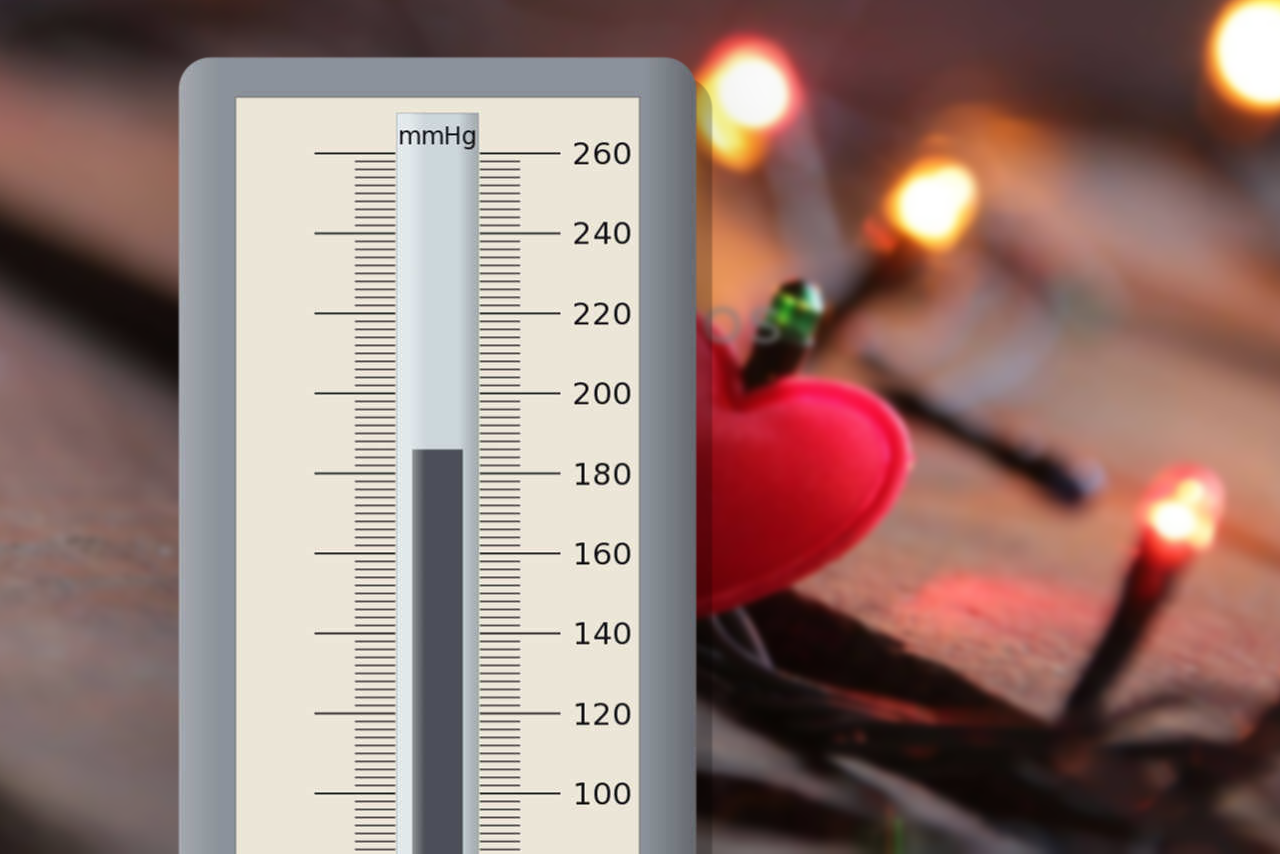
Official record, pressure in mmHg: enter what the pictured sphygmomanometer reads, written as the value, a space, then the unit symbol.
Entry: 186 mmHg
